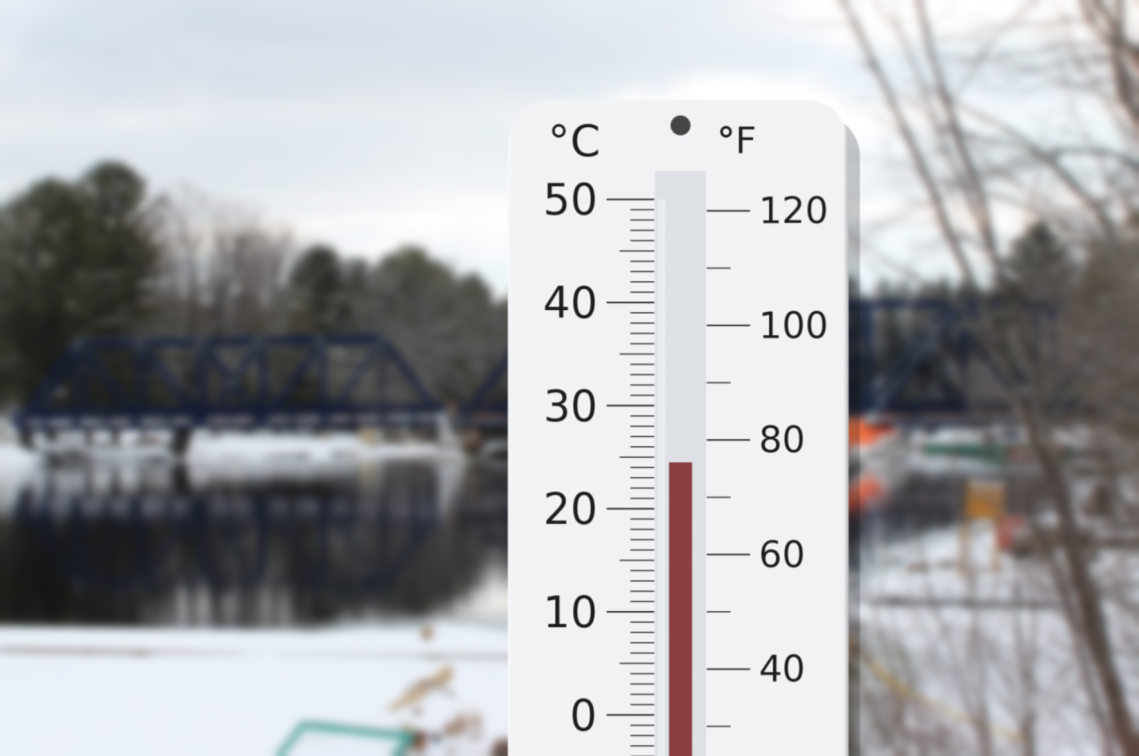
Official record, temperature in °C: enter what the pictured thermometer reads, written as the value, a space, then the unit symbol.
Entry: 24.5 °C
